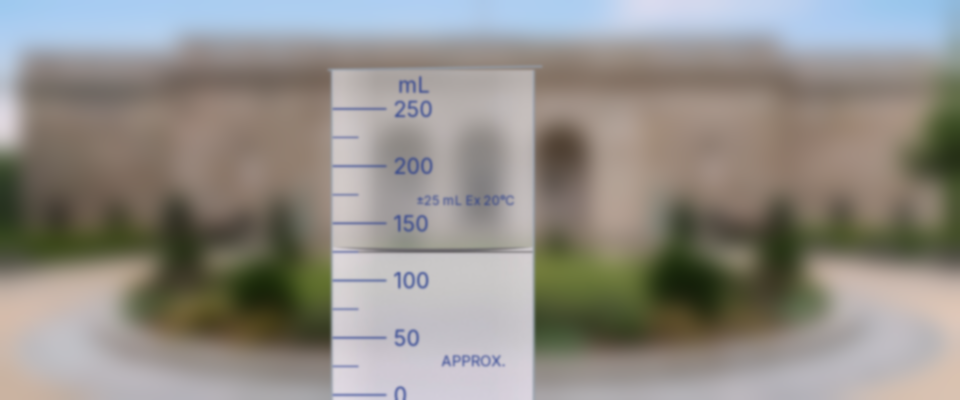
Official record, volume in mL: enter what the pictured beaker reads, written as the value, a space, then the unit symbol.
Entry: 125 mL
